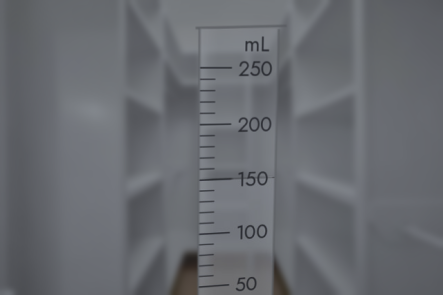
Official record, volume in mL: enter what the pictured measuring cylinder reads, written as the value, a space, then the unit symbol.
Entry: 150 mL
